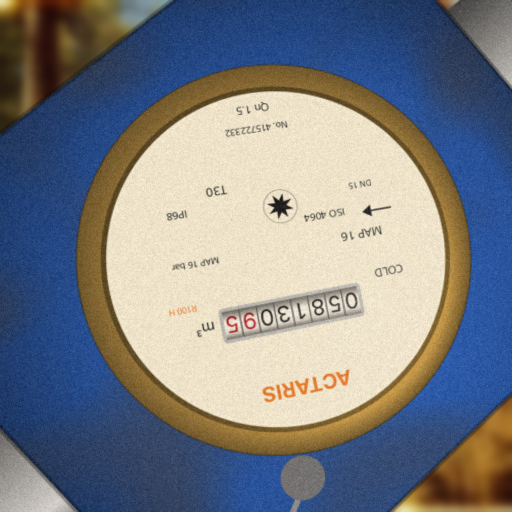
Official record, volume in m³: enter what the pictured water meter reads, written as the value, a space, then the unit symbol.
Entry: 58130.95 m³
